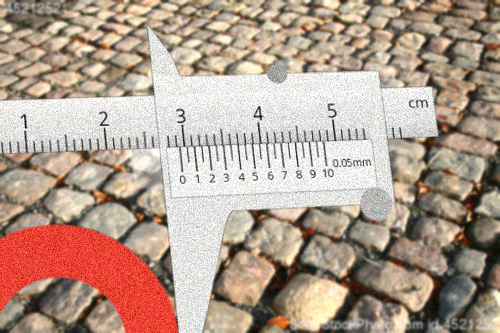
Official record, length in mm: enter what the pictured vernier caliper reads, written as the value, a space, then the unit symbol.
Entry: 29.4 mm
